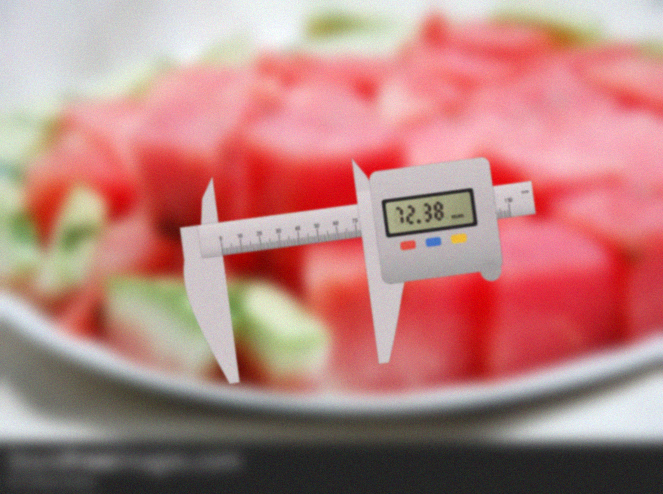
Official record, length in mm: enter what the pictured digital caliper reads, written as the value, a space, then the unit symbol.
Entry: 72.38 mm
